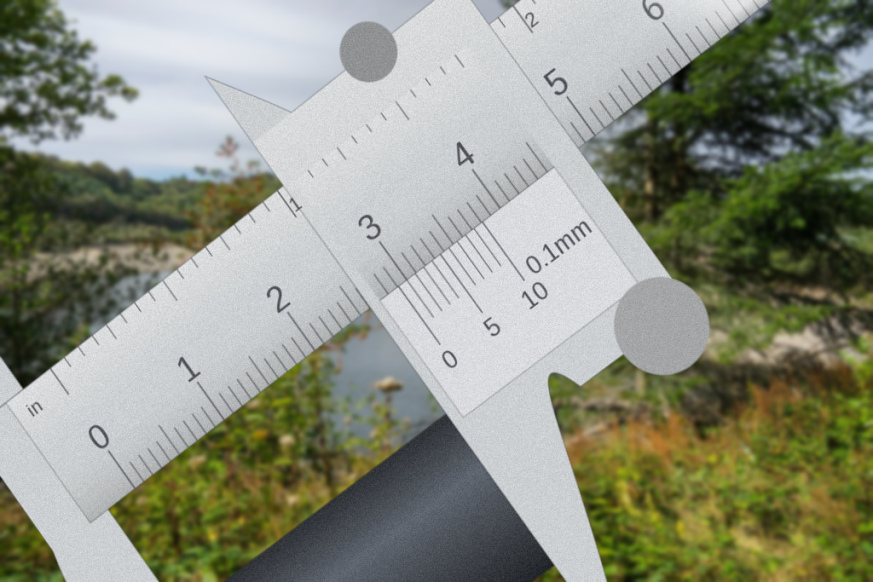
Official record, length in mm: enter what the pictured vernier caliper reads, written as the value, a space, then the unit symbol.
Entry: 29.1 mm
